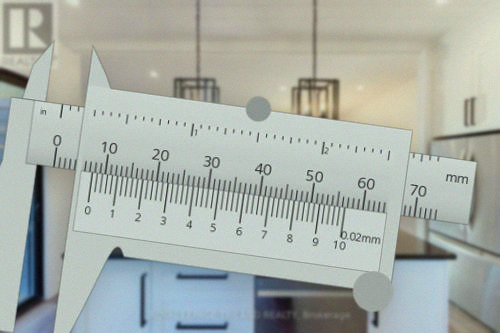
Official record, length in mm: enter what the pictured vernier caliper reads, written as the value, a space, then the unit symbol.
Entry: 7.5 mm
